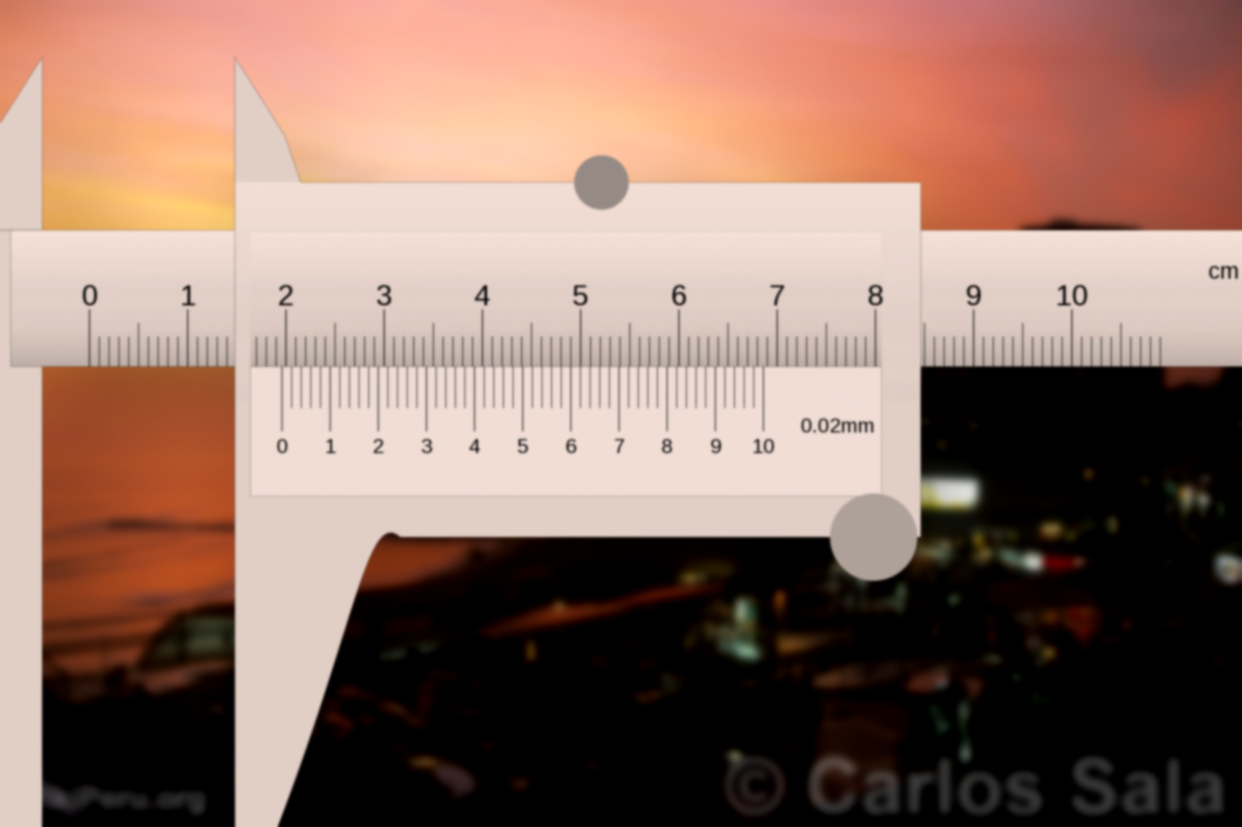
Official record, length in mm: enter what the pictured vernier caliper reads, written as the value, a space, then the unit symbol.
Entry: 19.6 mm
